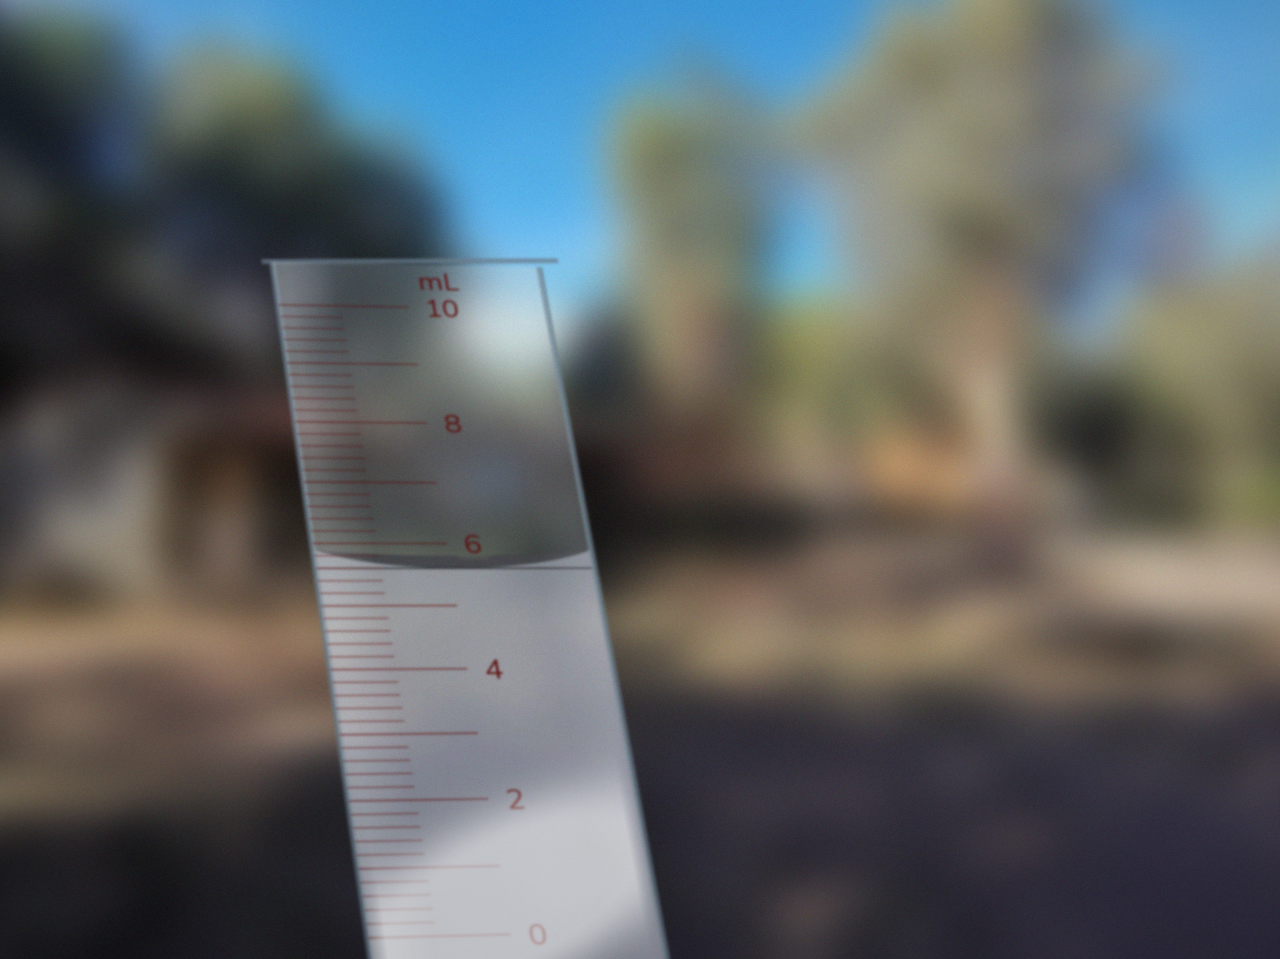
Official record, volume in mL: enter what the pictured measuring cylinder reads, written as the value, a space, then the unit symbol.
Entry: 5.6 mL
